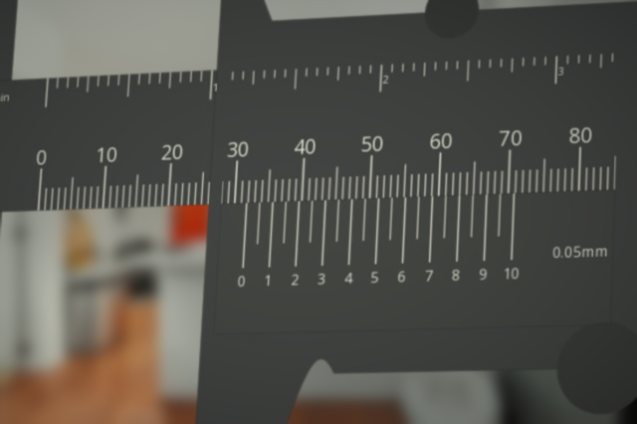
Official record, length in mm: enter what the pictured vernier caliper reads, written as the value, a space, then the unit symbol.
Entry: 31.8 mm
